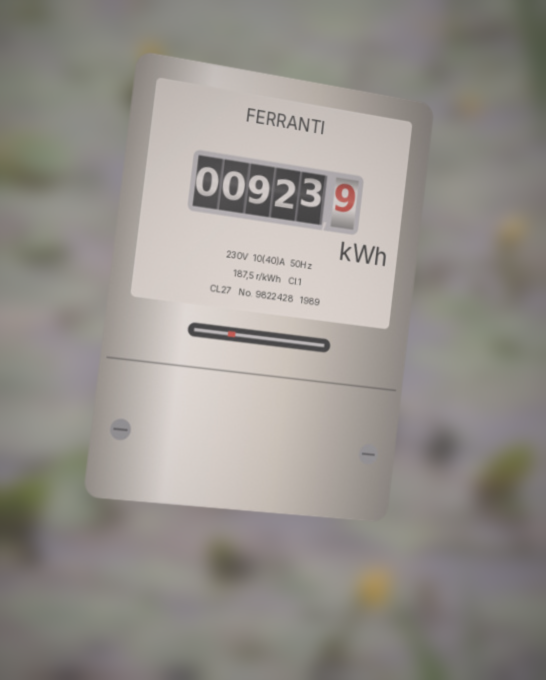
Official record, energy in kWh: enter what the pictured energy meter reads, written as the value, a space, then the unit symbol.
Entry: 923.9 kWh
